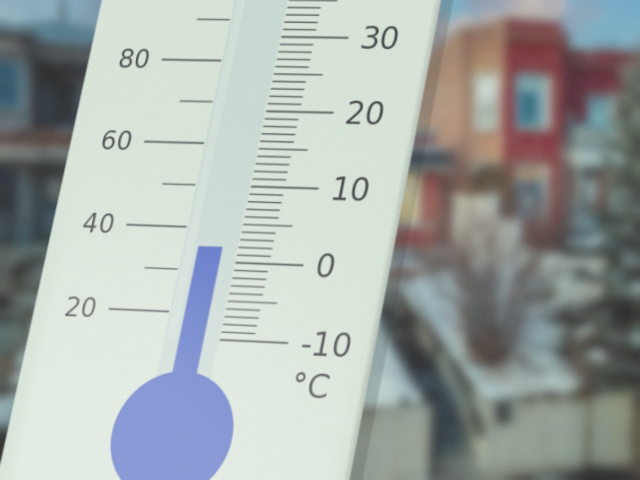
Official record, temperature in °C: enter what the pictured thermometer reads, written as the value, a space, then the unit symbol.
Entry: 2 °C
